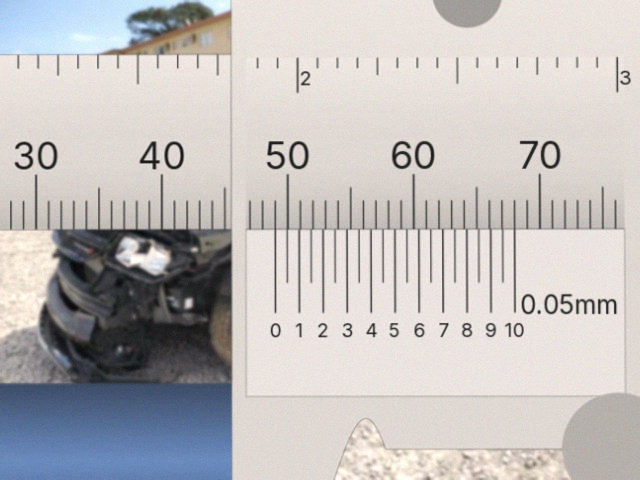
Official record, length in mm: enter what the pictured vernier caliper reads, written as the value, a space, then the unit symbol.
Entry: 49.0 mm
